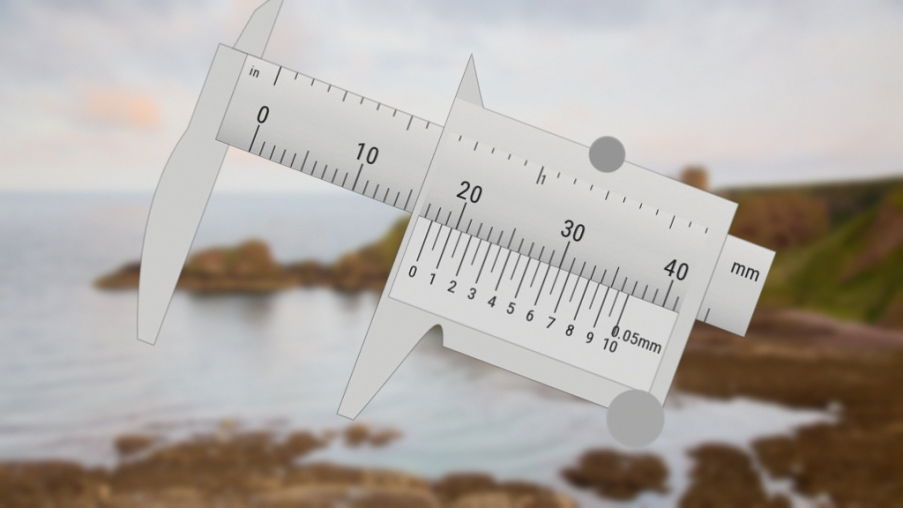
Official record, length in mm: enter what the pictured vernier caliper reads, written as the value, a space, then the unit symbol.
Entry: 17.7 mm
